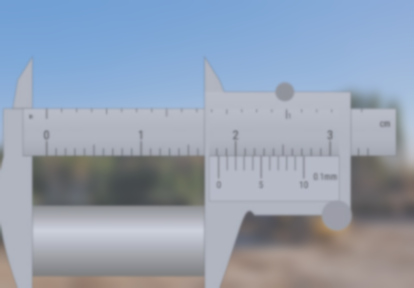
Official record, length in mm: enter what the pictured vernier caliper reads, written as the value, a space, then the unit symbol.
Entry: 18.2 mm
